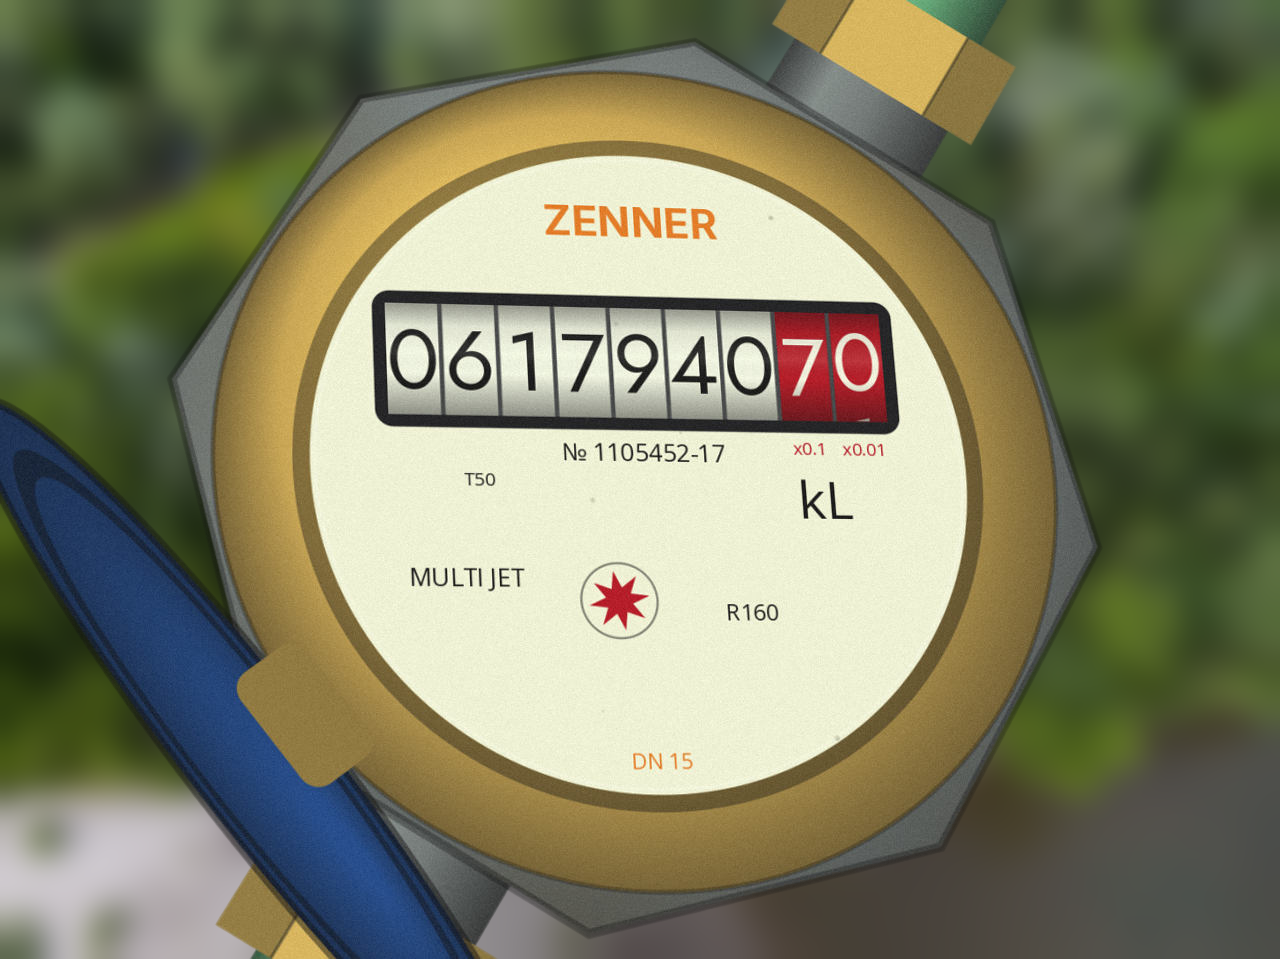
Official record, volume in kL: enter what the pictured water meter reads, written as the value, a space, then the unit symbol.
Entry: 617940.70 kL
